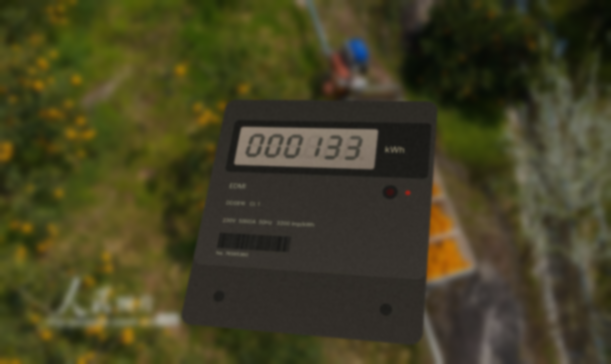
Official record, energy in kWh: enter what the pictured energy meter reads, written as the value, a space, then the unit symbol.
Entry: 133 kWh
